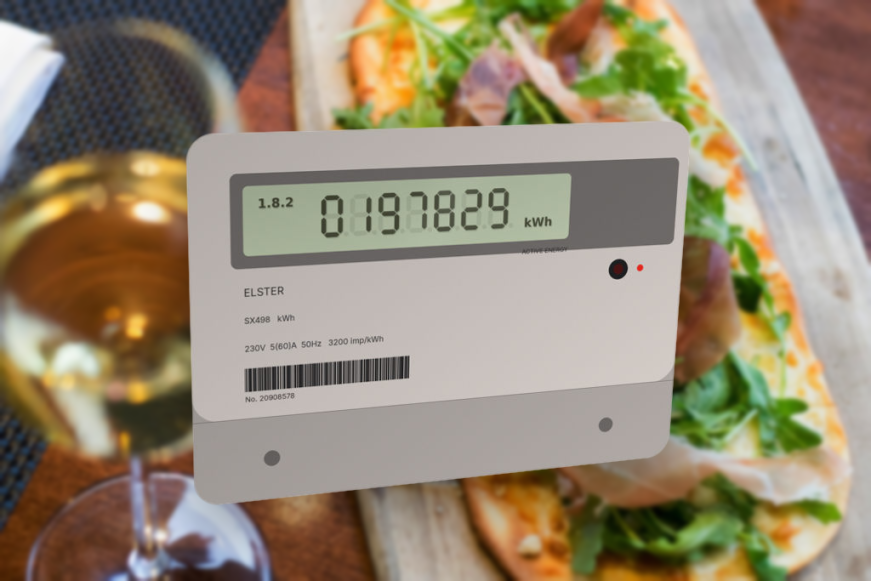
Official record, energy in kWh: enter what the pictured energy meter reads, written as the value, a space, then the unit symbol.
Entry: 197829 kWh
